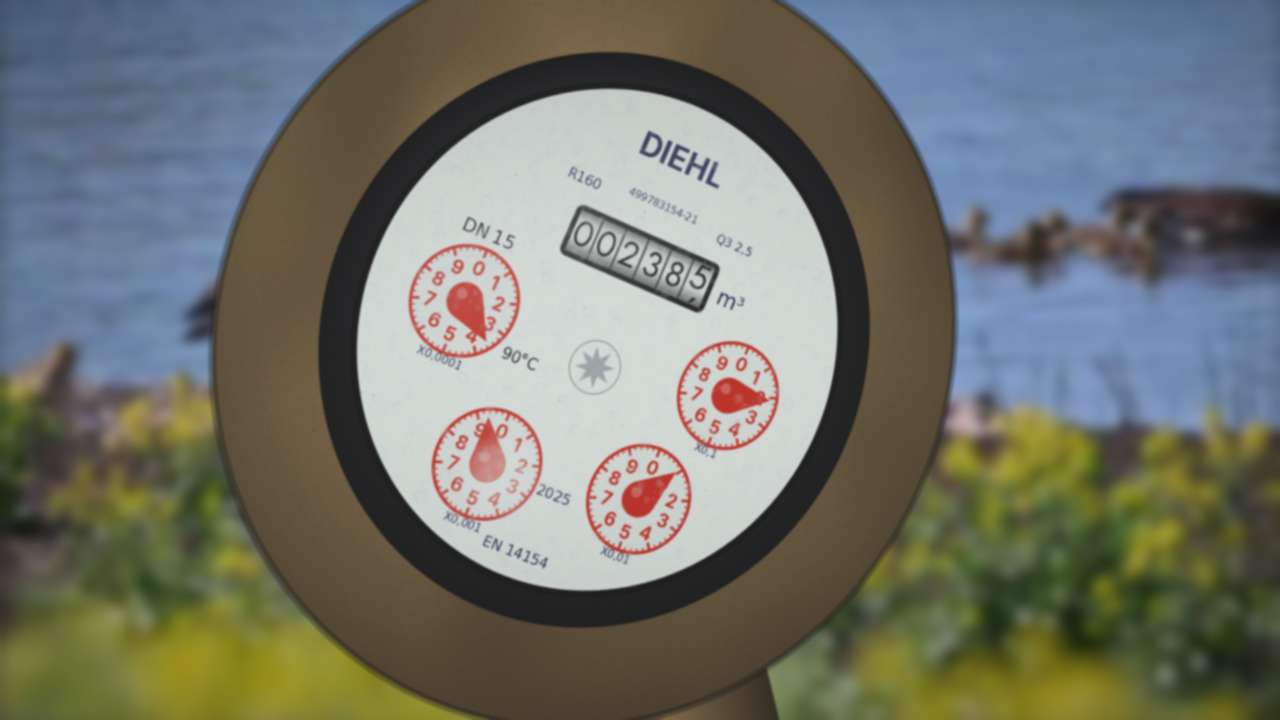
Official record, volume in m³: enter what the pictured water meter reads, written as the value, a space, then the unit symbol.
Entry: 2385.2093 m³
